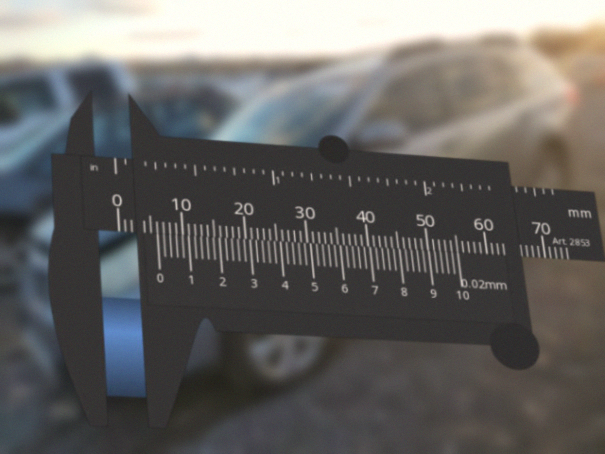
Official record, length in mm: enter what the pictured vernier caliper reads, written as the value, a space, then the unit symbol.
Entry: 6.0 mm
